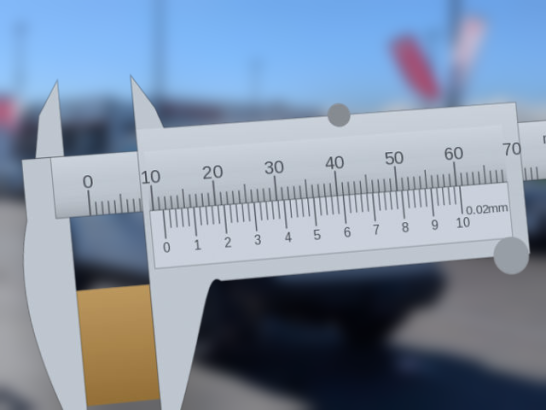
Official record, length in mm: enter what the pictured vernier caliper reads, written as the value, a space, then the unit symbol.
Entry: 11.6 mm
